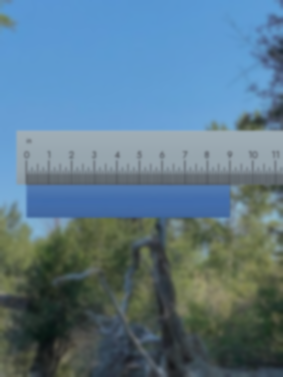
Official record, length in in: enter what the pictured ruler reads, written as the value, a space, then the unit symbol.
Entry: 9 in
